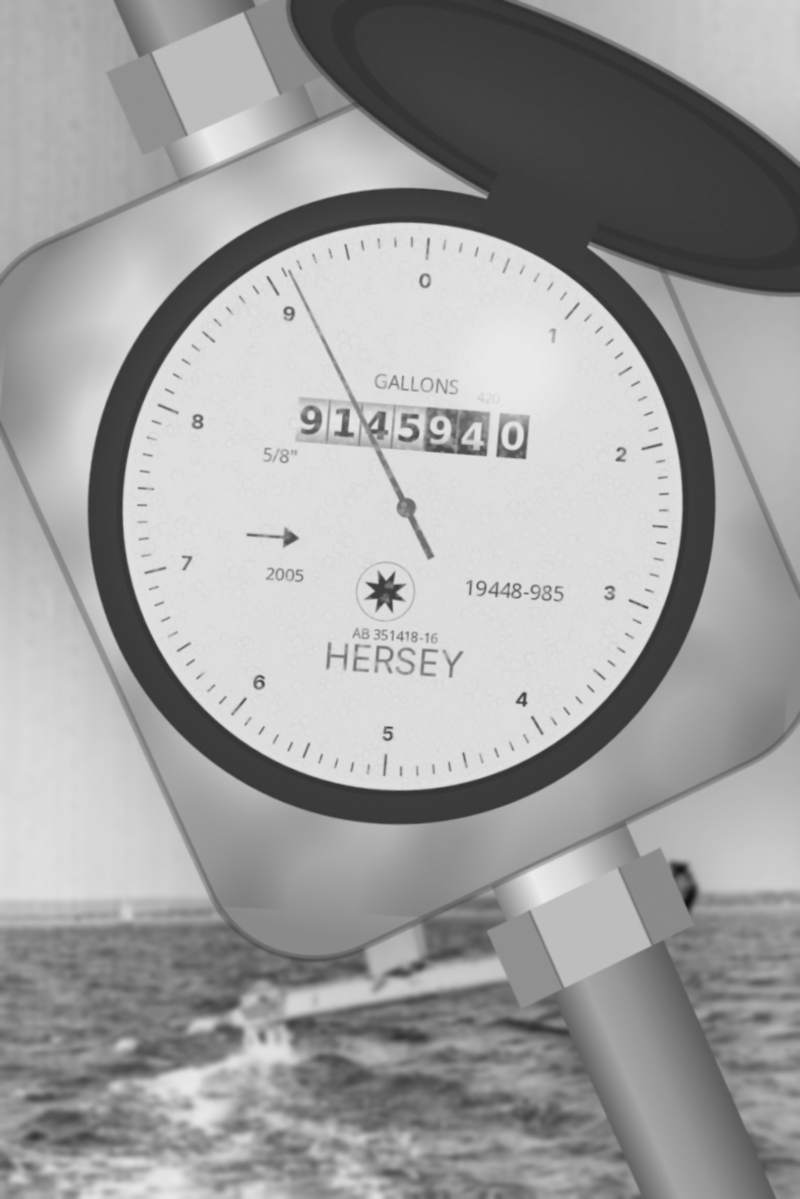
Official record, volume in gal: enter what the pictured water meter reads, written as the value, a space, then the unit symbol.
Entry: 9145939.1 gal
